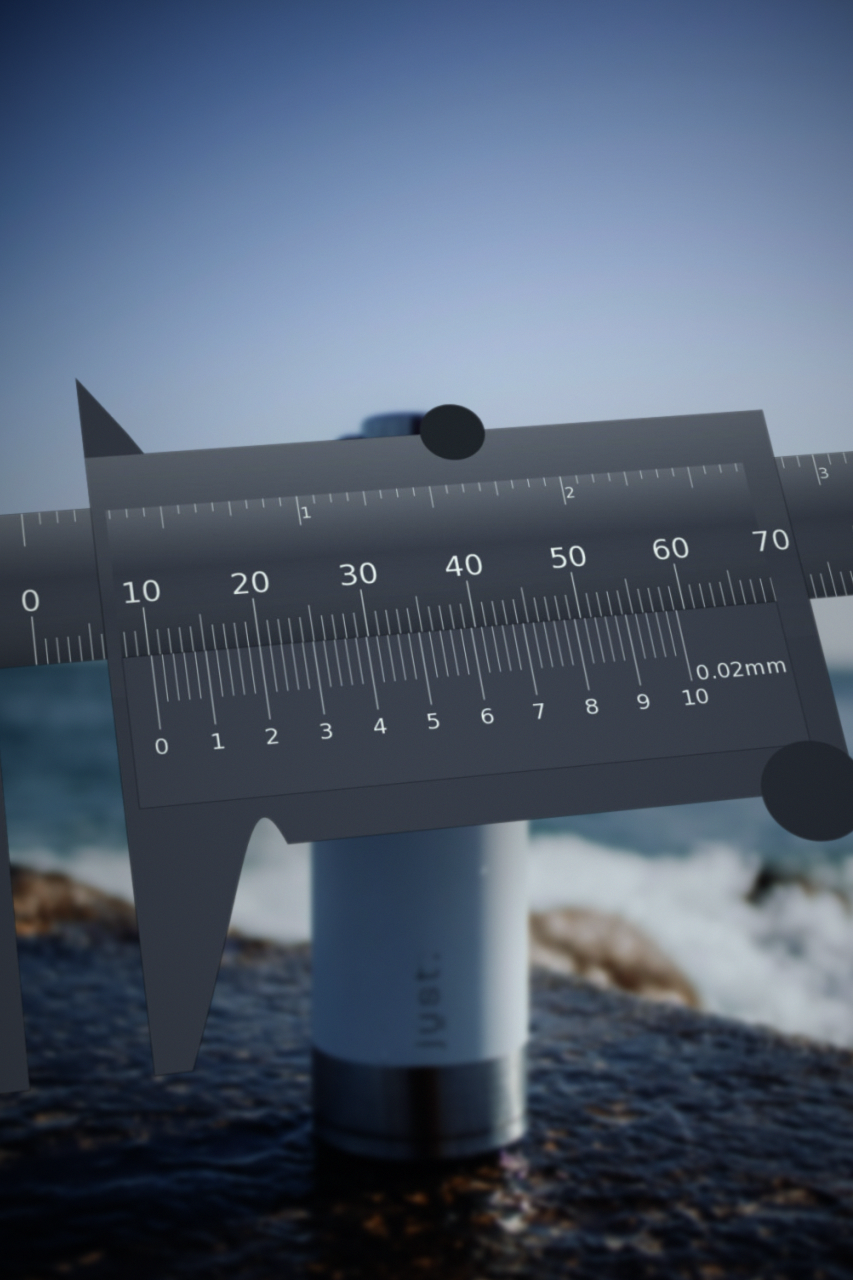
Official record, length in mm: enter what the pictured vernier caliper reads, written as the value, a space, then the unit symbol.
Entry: 10.2 mm
